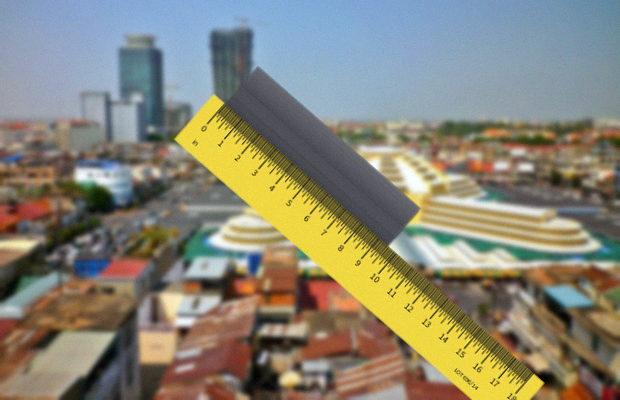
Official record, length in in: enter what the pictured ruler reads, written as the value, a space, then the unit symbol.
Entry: 9.5 in
